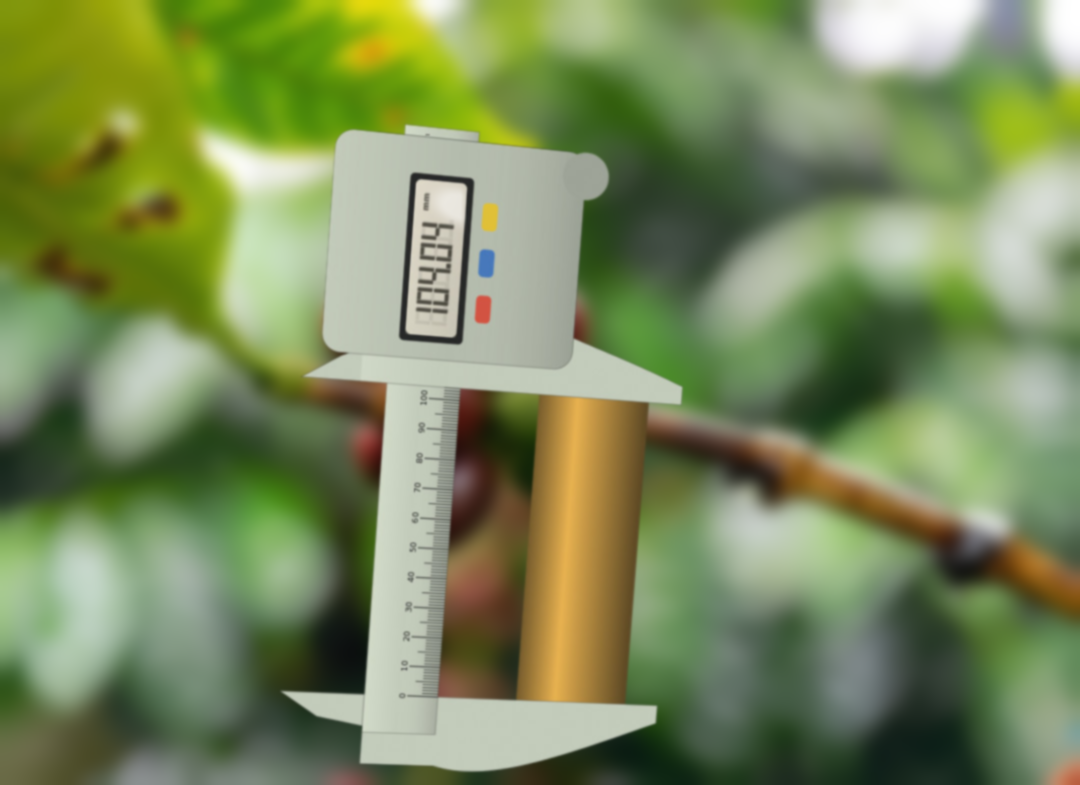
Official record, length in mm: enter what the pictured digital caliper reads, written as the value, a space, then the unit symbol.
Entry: 104.04 mm
